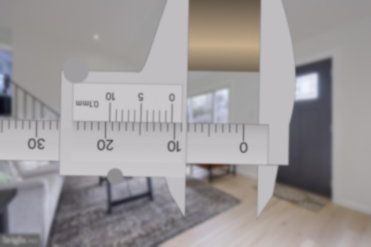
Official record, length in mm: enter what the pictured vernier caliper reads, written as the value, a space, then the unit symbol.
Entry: 10.4 mm
